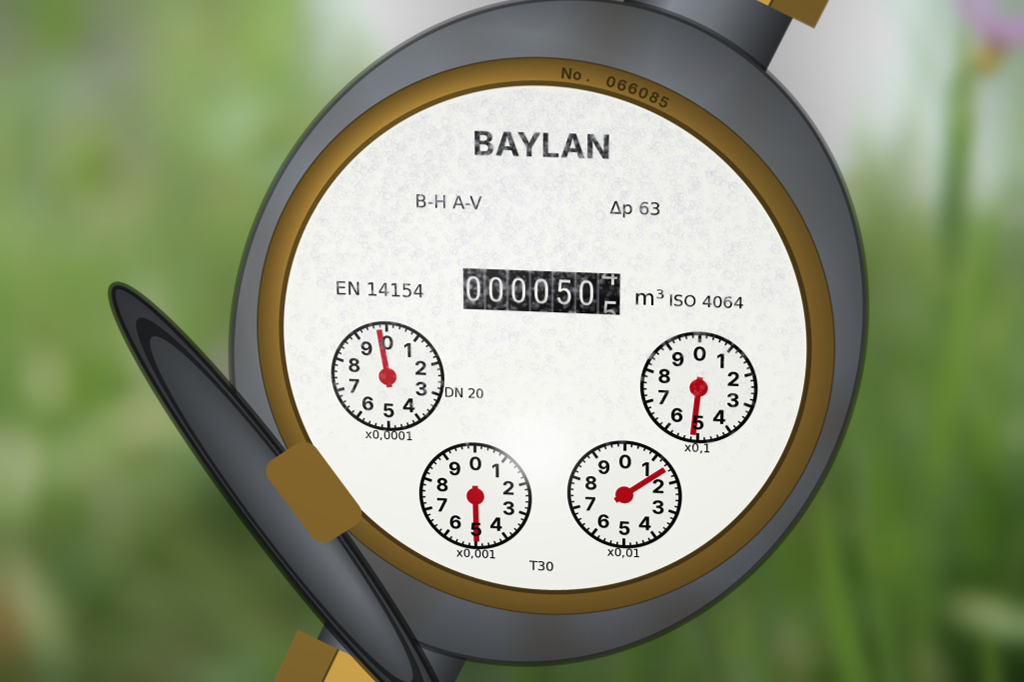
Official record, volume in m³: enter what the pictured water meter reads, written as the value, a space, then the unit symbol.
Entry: 504.5149 m³
